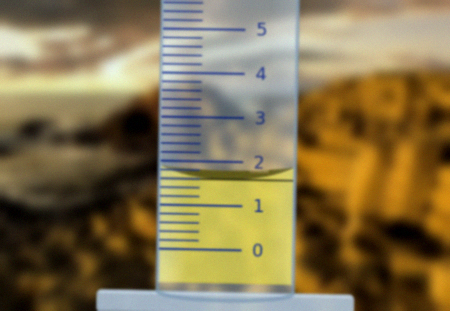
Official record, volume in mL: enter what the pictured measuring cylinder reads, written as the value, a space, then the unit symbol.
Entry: 1.6 mL
